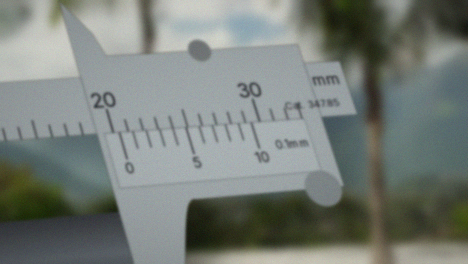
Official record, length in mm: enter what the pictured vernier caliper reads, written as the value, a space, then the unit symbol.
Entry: 20.4 mm
